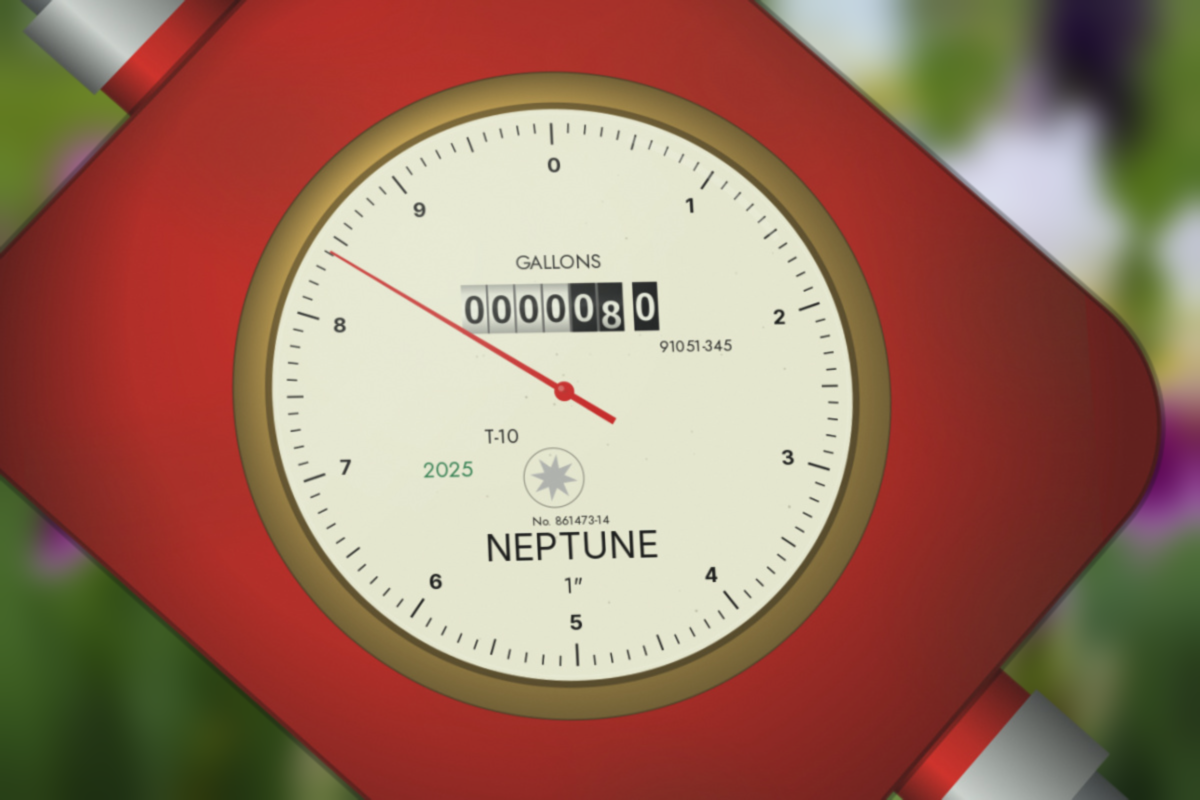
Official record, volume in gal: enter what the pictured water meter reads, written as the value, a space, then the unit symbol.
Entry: 78.4 gal
